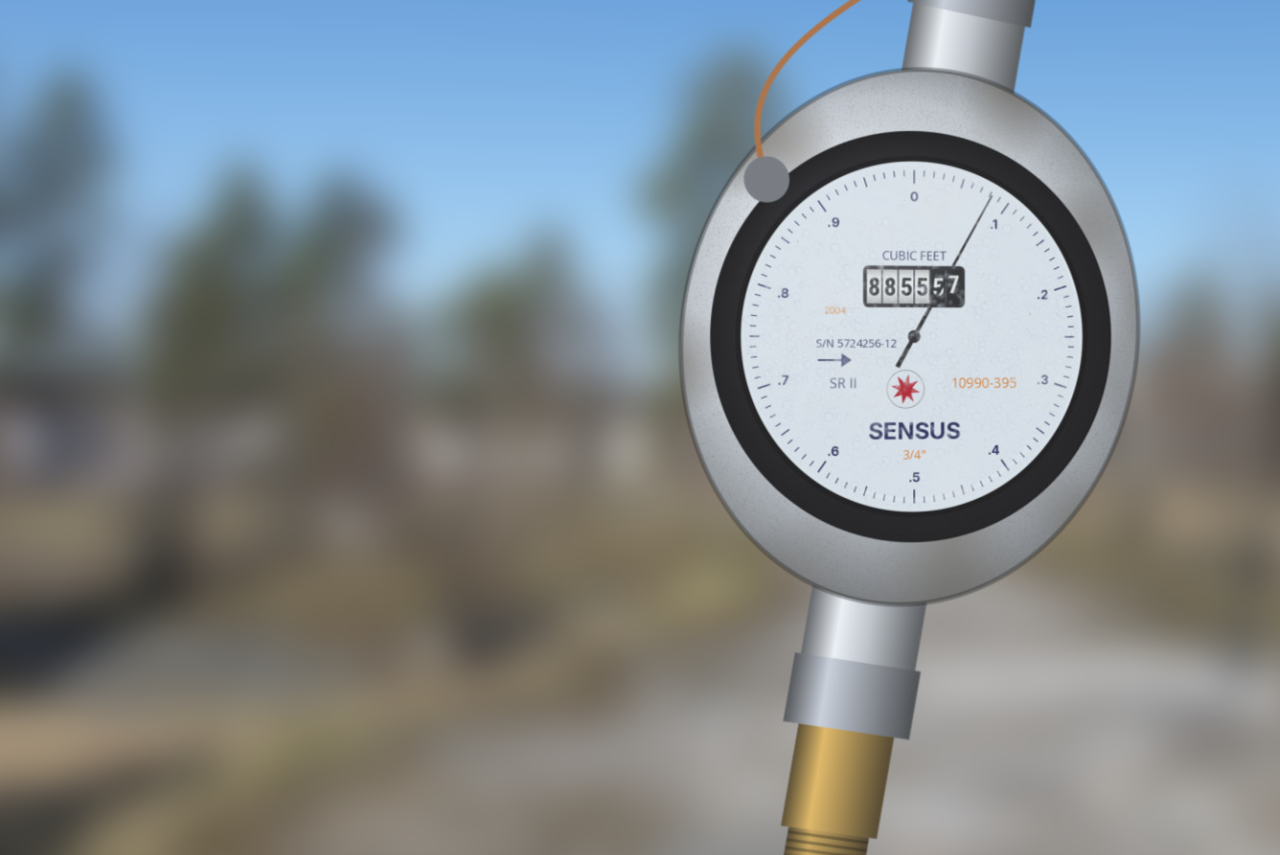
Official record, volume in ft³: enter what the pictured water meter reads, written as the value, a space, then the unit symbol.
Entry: 885557.08 ft³
